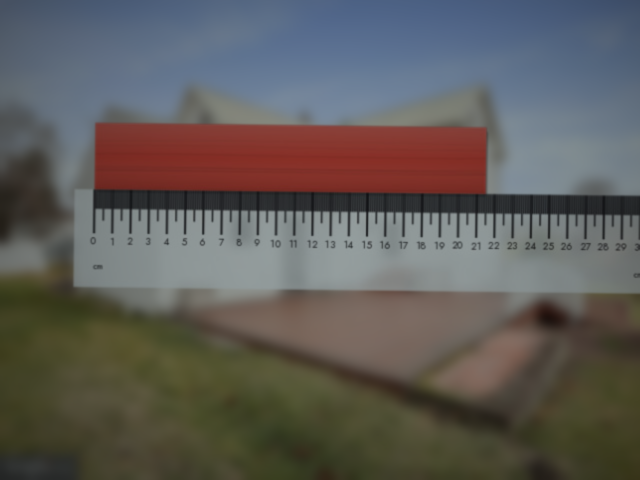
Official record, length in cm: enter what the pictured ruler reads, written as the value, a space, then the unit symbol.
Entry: 21.5 cm
